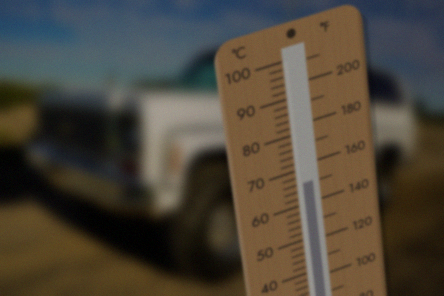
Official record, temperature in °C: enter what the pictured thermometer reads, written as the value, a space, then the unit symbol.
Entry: 66 °C
